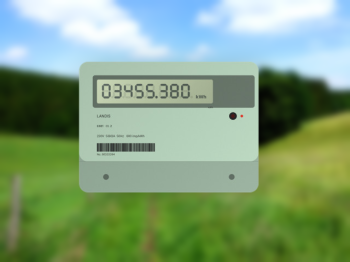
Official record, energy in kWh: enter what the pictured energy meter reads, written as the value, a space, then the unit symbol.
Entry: 3455.380 kWh
